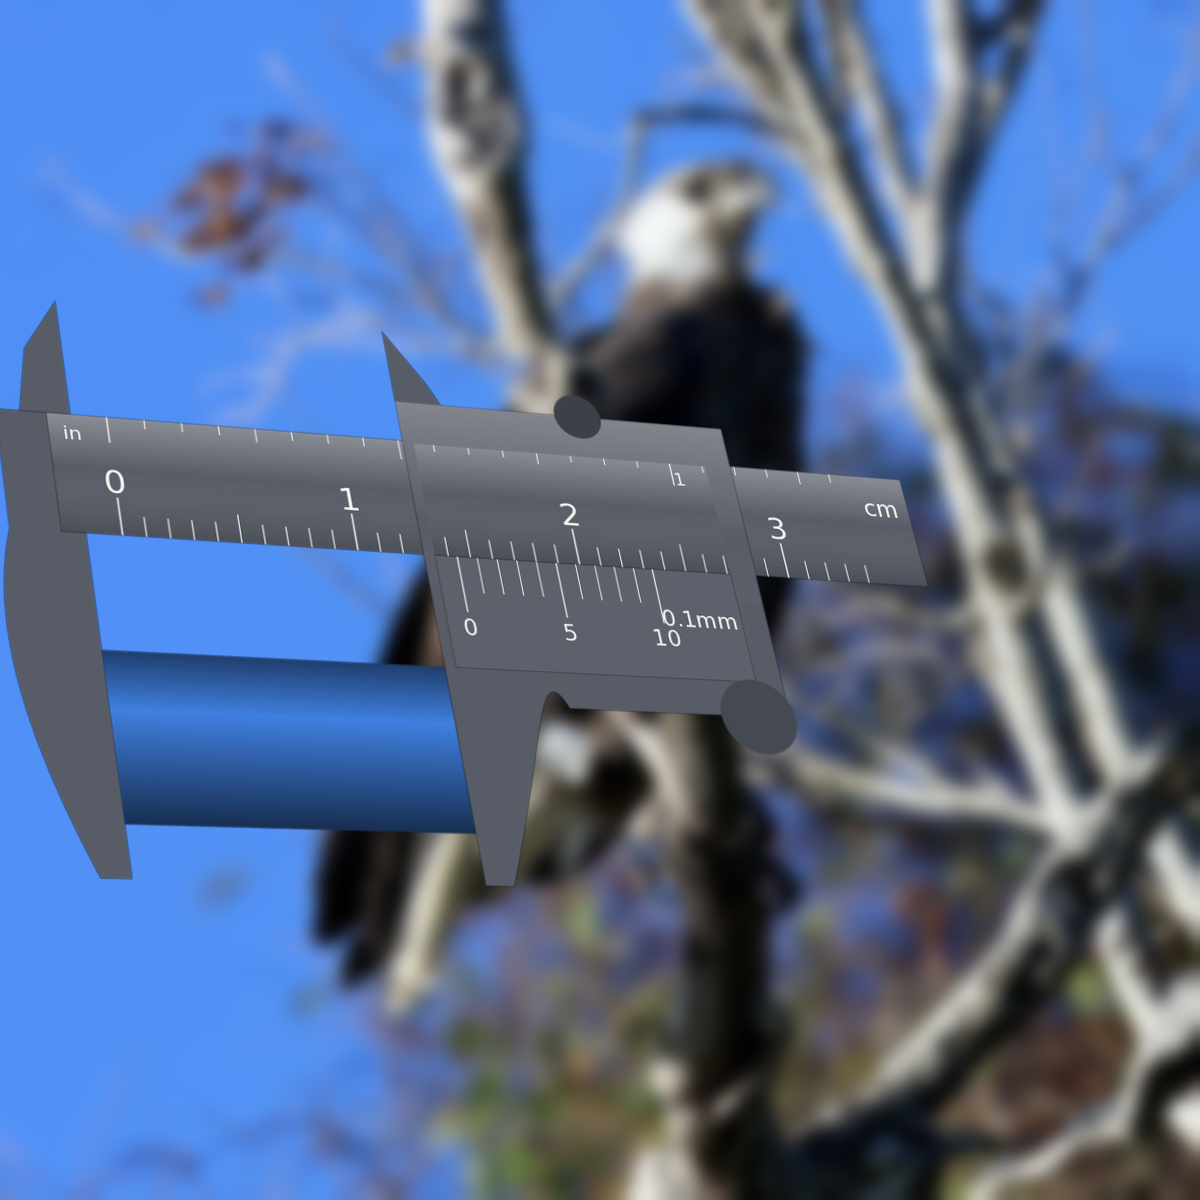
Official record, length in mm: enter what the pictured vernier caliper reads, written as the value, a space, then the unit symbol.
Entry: 14.4 mm
